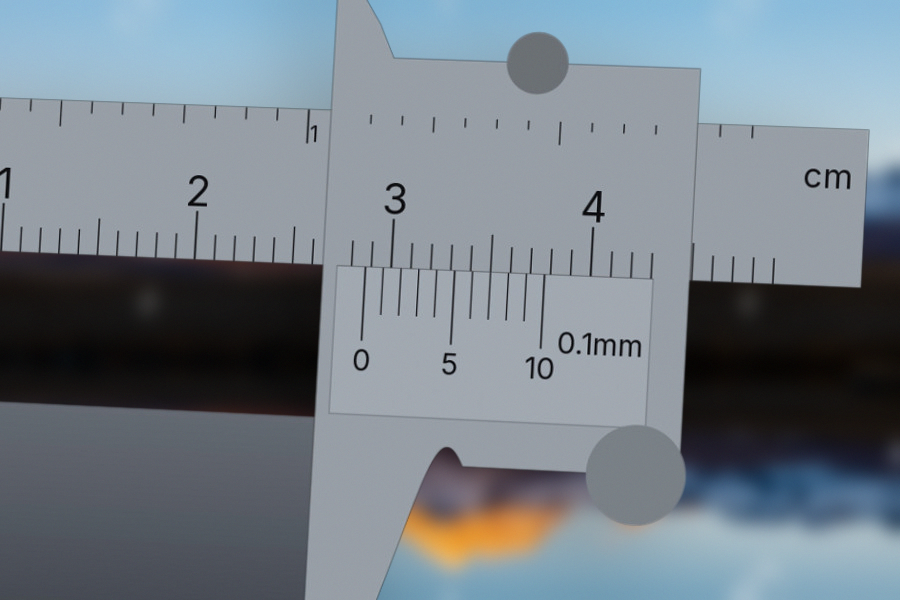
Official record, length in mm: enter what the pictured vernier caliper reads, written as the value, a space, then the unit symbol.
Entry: 28.7 mm
